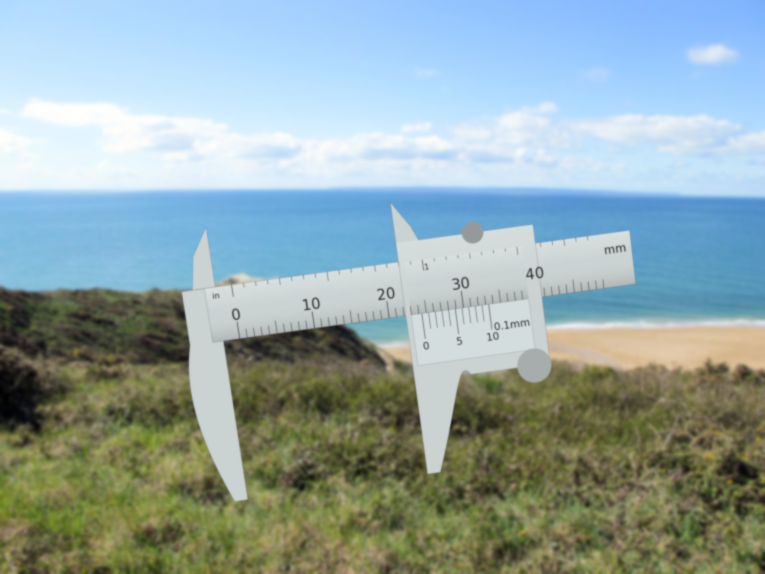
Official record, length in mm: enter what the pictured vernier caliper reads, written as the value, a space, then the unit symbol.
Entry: 24.4 mm
